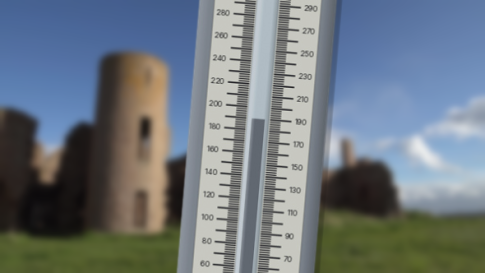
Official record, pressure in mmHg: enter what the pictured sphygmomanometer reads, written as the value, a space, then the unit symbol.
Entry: 190 mmHg
